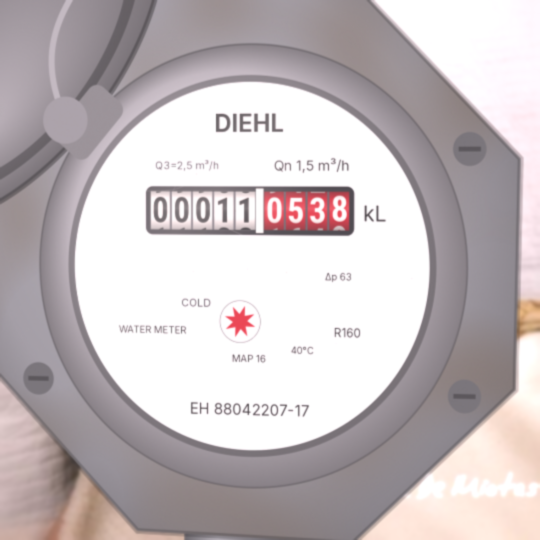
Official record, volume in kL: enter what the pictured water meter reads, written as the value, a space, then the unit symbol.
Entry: 11.0538 kL
